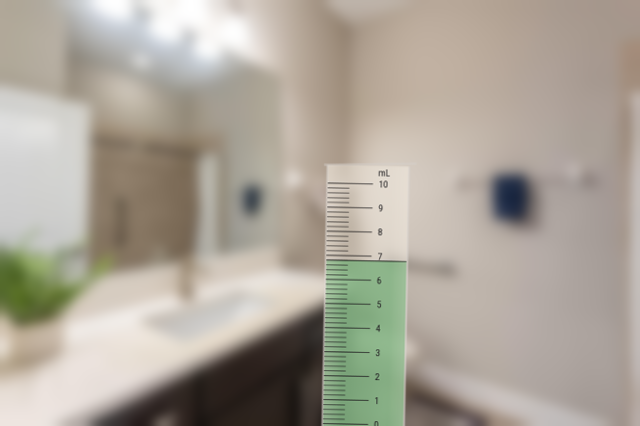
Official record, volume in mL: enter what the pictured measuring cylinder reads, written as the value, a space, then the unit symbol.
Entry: 6.8 mL
